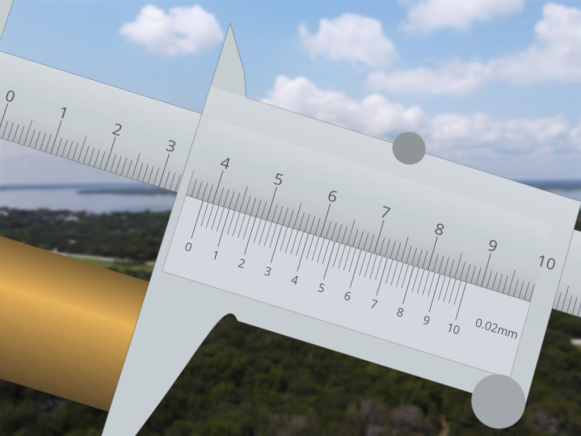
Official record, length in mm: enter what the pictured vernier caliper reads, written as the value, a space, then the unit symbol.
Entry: 38.2 mm
